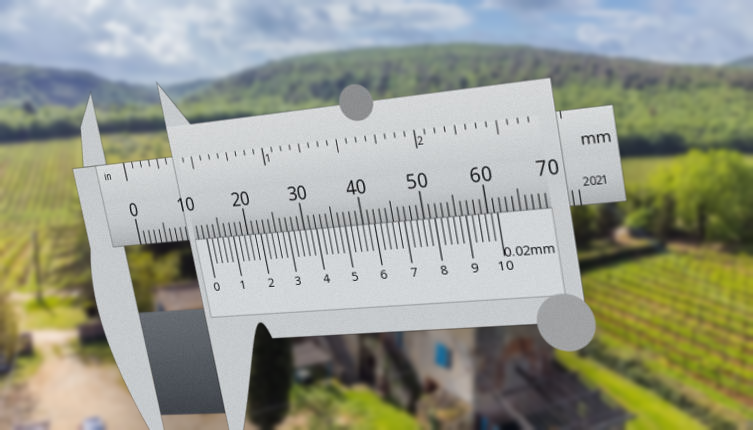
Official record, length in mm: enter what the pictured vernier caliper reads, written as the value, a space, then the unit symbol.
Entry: 12.5 mm
